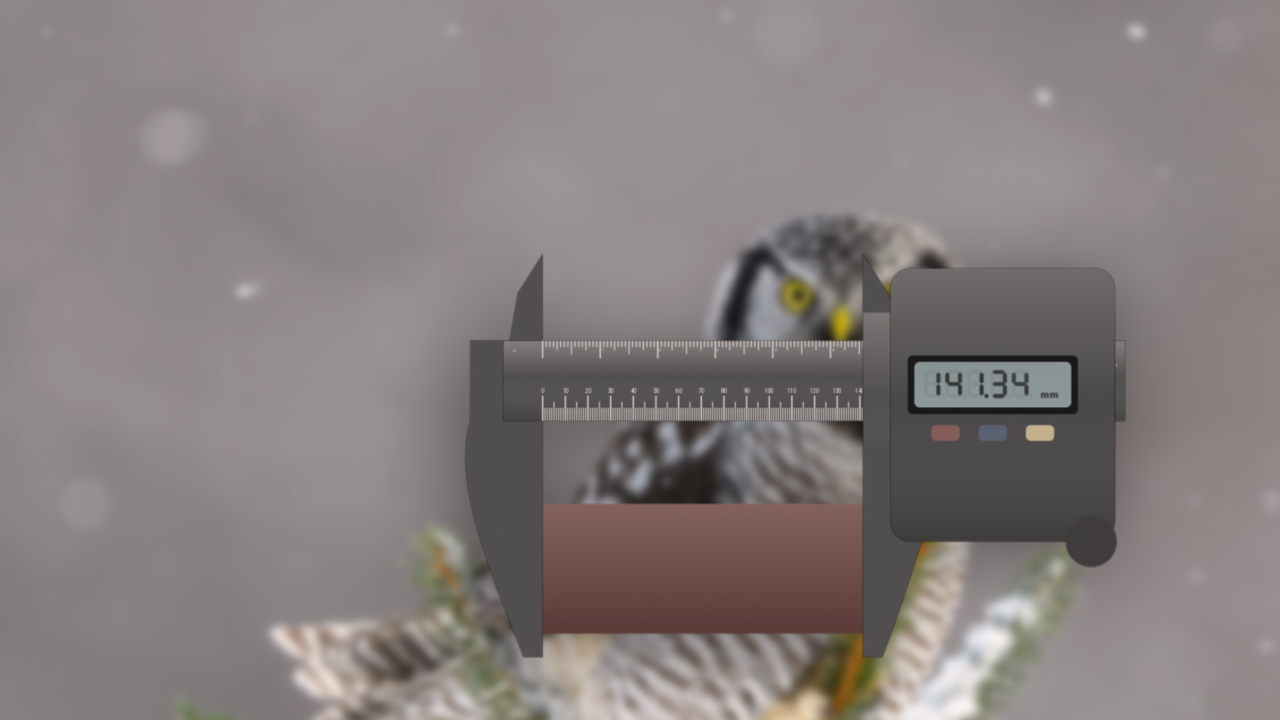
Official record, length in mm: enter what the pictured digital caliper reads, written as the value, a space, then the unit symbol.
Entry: 141.34 mm
